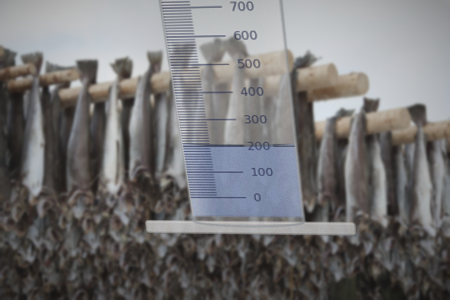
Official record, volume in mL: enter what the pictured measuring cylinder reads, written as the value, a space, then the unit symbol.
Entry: 200 mL
